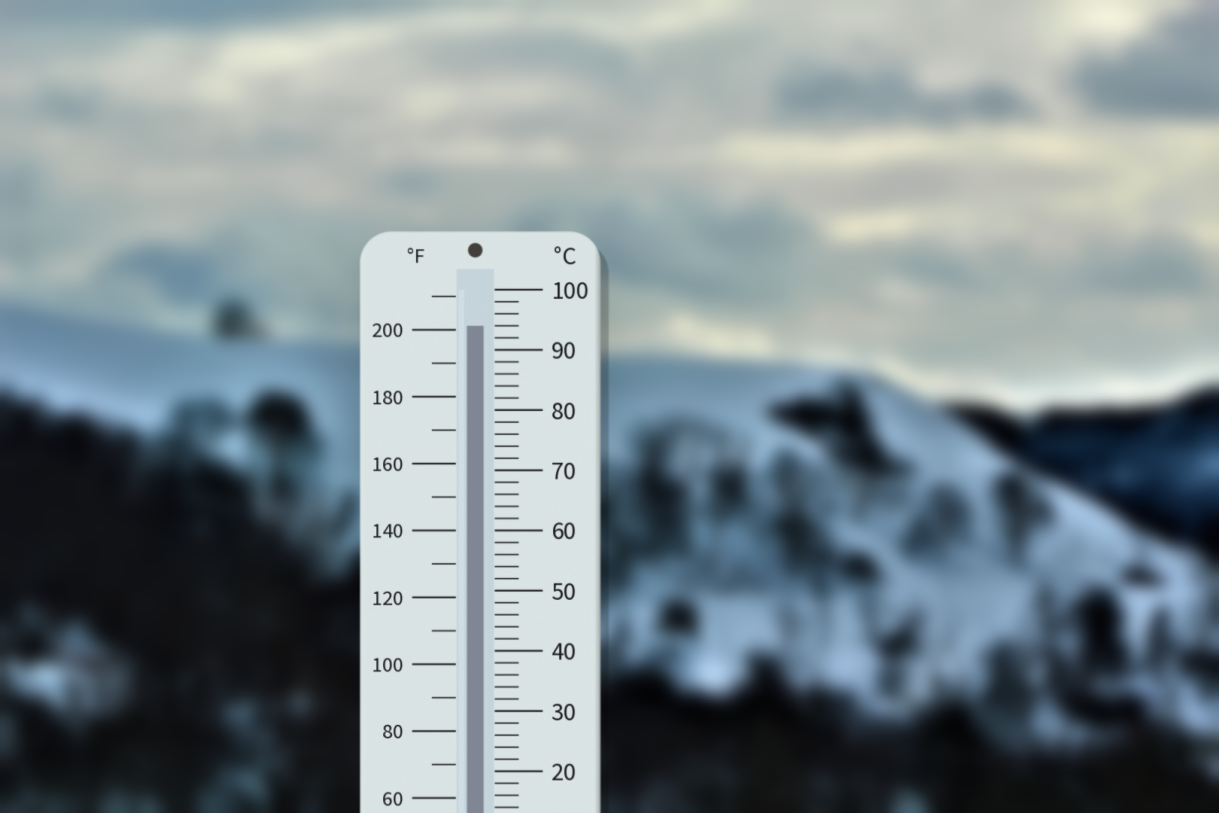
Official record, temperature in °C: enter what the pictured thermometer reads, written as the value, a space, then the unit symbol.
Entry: 94 °C
